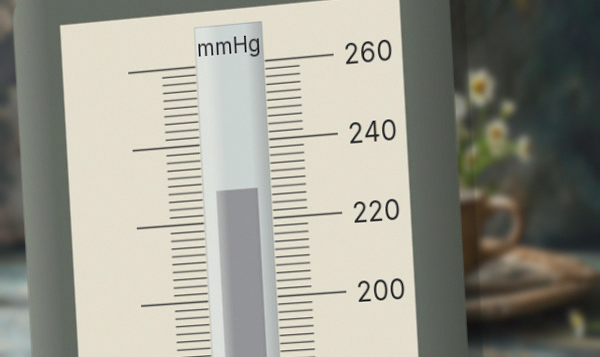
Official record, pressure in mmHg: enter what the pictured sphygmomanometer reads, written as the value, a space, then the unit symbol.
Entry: 228 mmHg
